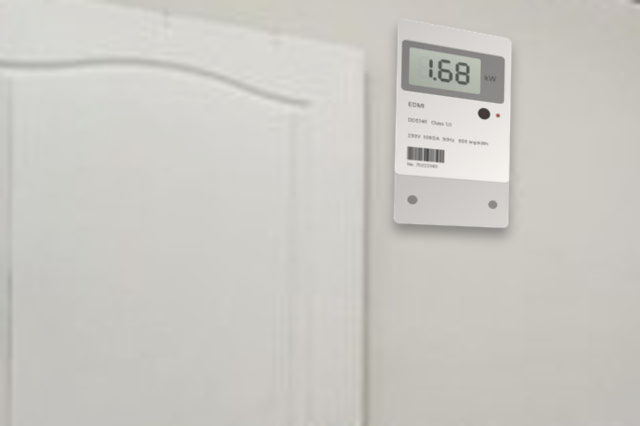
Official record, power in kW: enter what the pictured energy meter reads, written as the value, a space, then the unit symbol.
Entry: 1.68 kW
